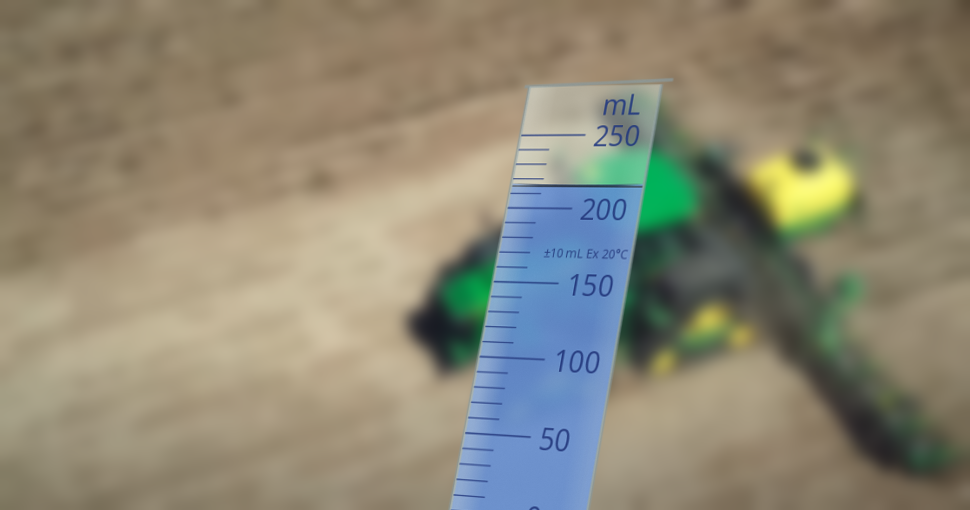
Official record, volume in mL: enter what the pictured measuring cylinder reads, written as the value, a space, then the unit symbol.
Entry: 215 mL
